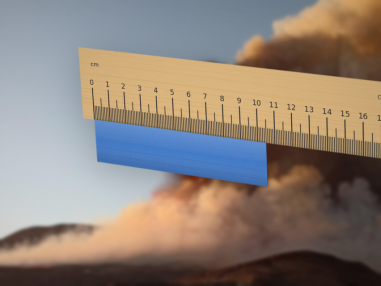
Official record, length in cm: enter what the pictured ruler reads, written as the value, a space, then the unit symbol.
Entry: 10.5 cm
